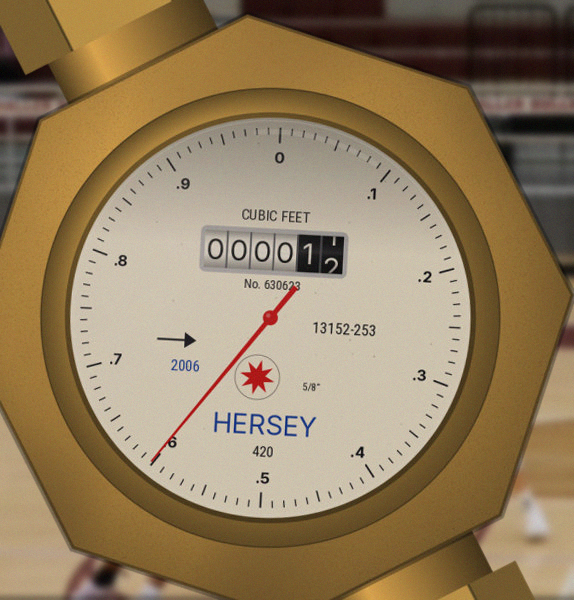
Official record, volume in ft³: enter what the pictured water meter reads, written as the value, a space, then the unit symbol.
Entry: 11.60 ft³
